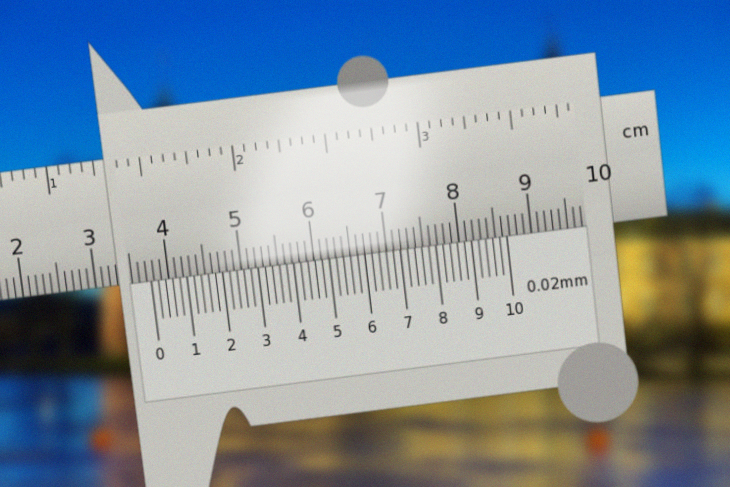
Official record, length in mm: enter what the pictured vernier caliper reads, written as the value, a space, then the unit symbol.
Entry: 37.6 mm
